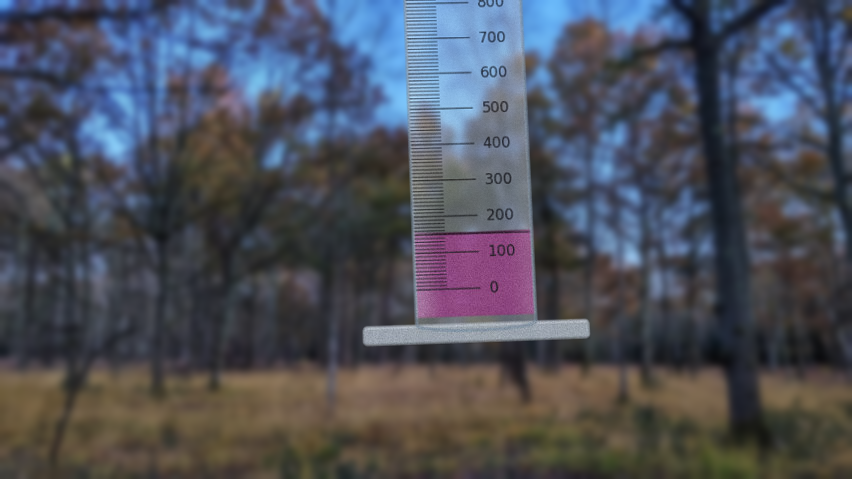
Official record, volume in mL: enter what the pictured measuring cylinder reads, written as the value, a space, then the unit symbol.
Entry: 150 mL
